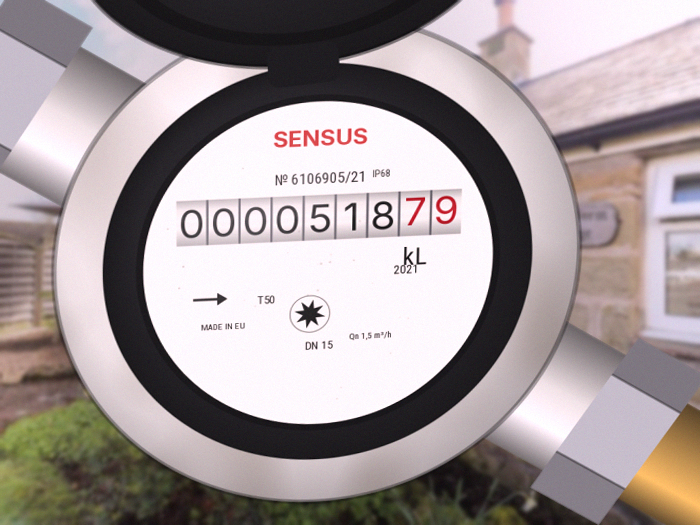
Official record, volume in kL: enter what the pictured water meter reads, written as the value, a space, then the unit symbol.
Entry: 518.79 kL
